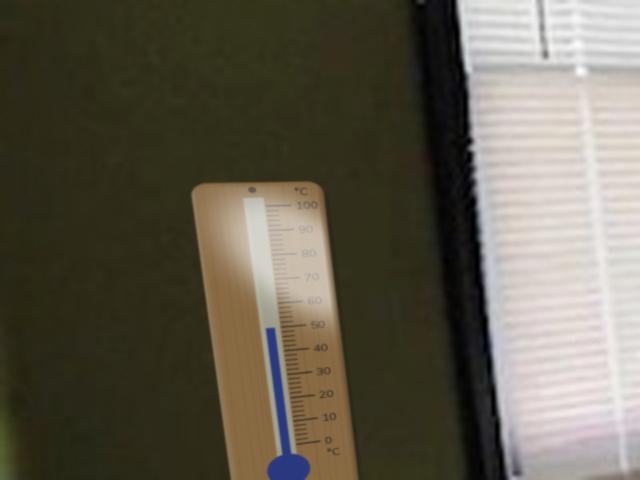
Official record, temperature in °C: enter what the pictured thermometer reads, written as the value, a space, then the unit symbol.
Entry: 50 °C
